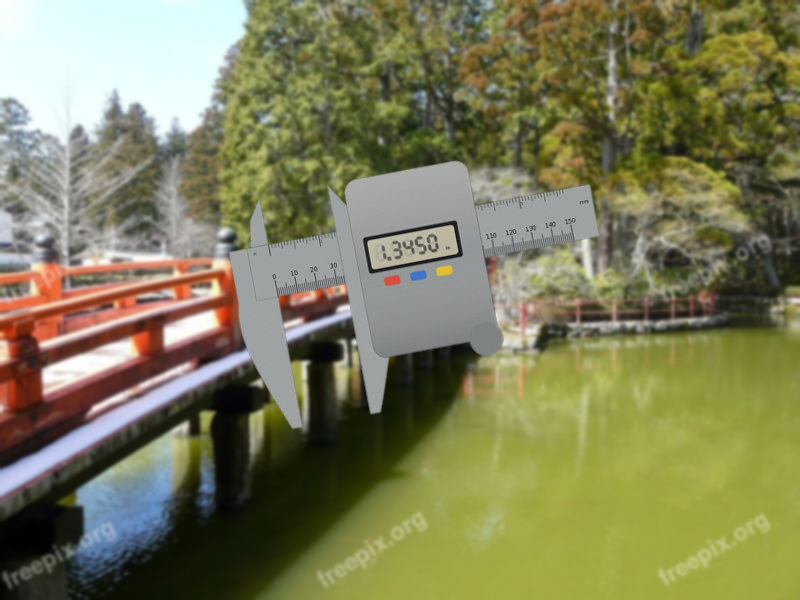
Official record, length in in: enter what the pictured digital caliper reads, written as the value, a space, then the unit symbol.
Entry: 1.3450 in
